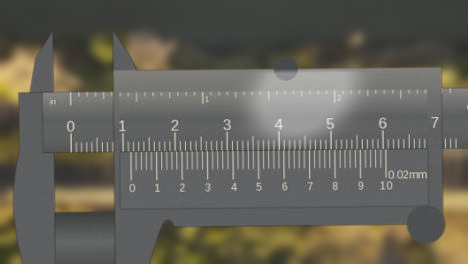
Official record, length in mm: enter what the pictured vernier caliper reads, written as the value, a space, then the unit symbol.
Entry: 11.5 mm
